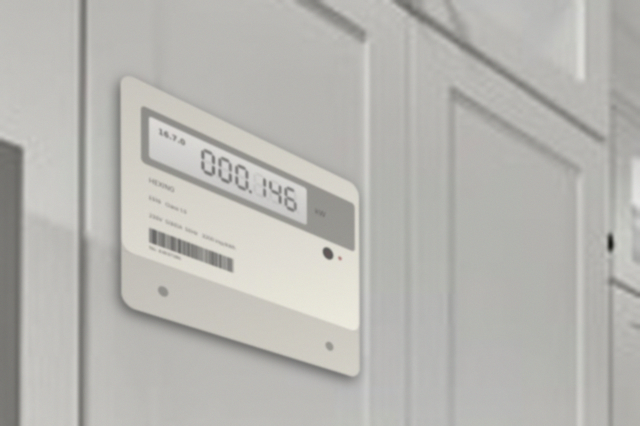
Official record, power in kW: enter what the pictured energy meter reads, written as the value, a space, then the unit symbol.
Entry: 0.146 kW
